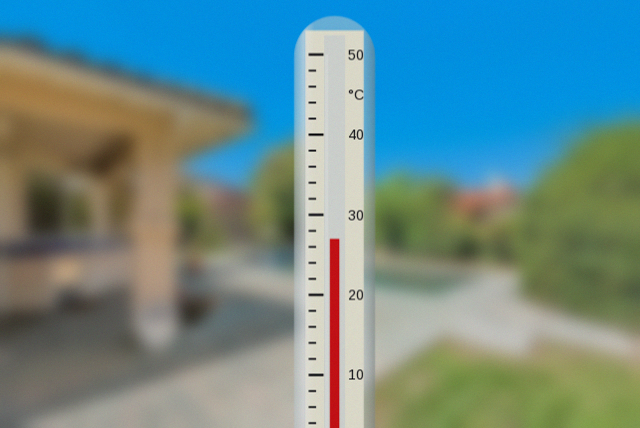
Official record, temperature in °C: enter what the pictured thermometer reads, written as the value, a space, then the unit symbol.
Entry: 27 °C
